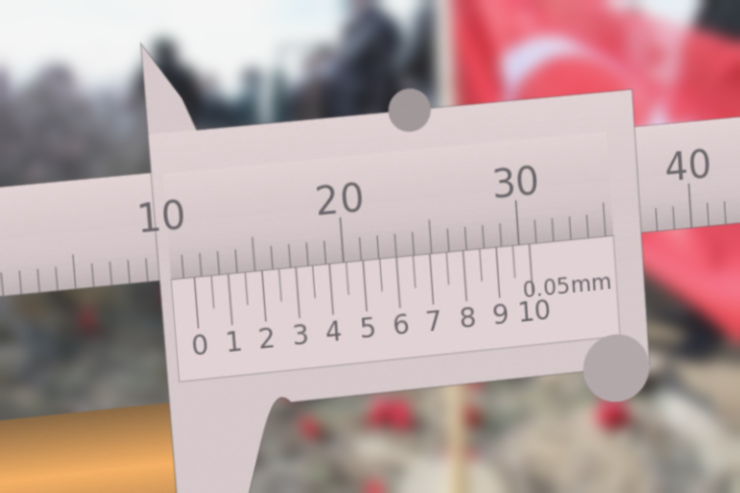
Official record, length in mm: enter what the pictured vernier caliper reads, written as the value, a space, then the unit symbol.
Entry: 11.6 mm
